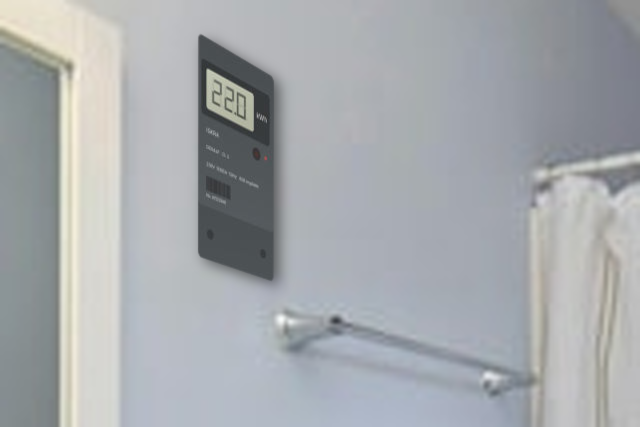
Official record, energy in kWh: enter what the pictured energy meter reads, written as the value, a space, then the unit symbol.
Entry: 22.0 kWh
